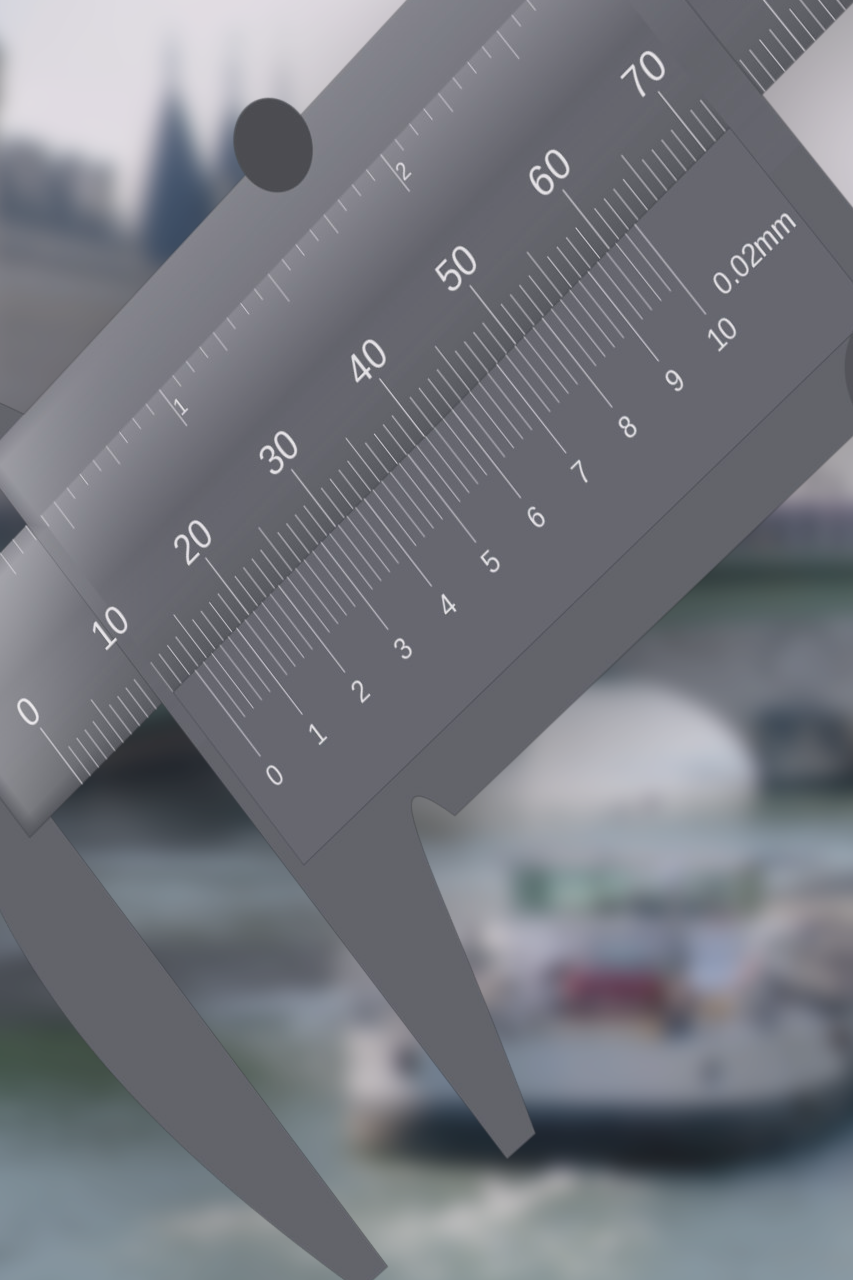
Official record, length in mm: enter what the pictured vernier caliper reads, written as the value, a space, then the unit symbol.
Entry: 13.6 mm
